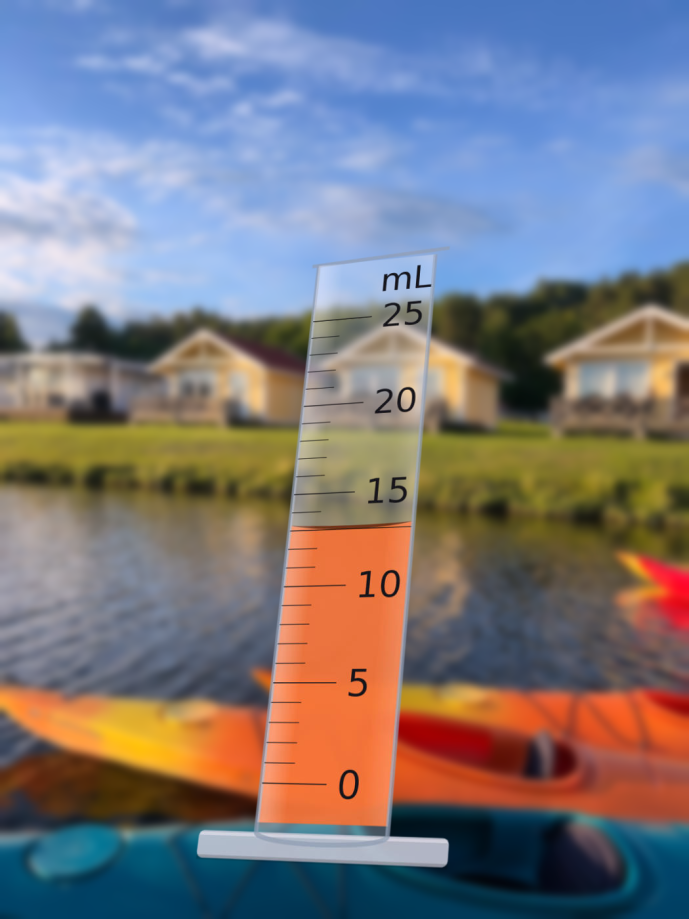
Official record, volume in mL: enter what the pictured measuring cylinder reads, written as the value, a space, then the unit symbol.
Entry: 13 mL
